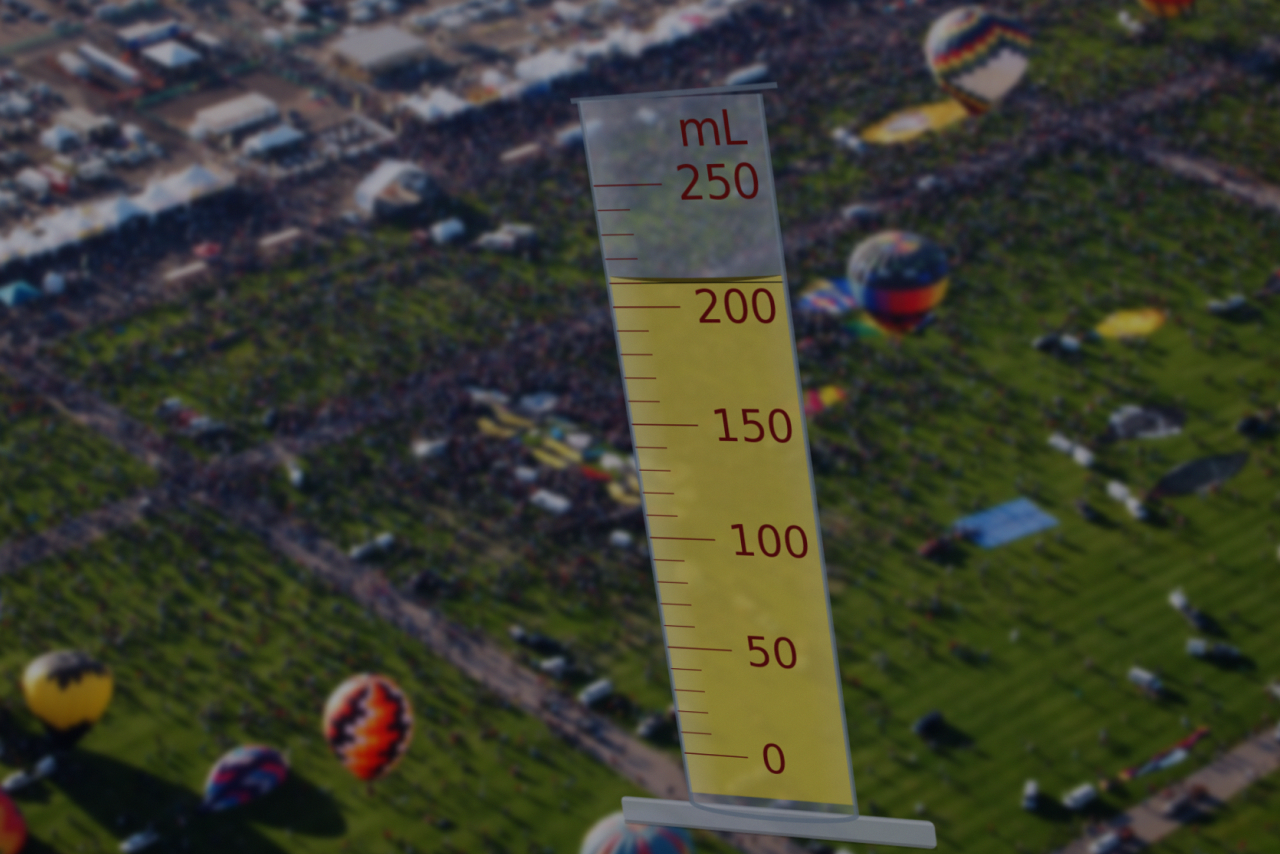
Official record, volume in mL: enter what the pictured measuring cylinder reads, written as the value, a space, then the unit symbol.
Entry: 210 mL
